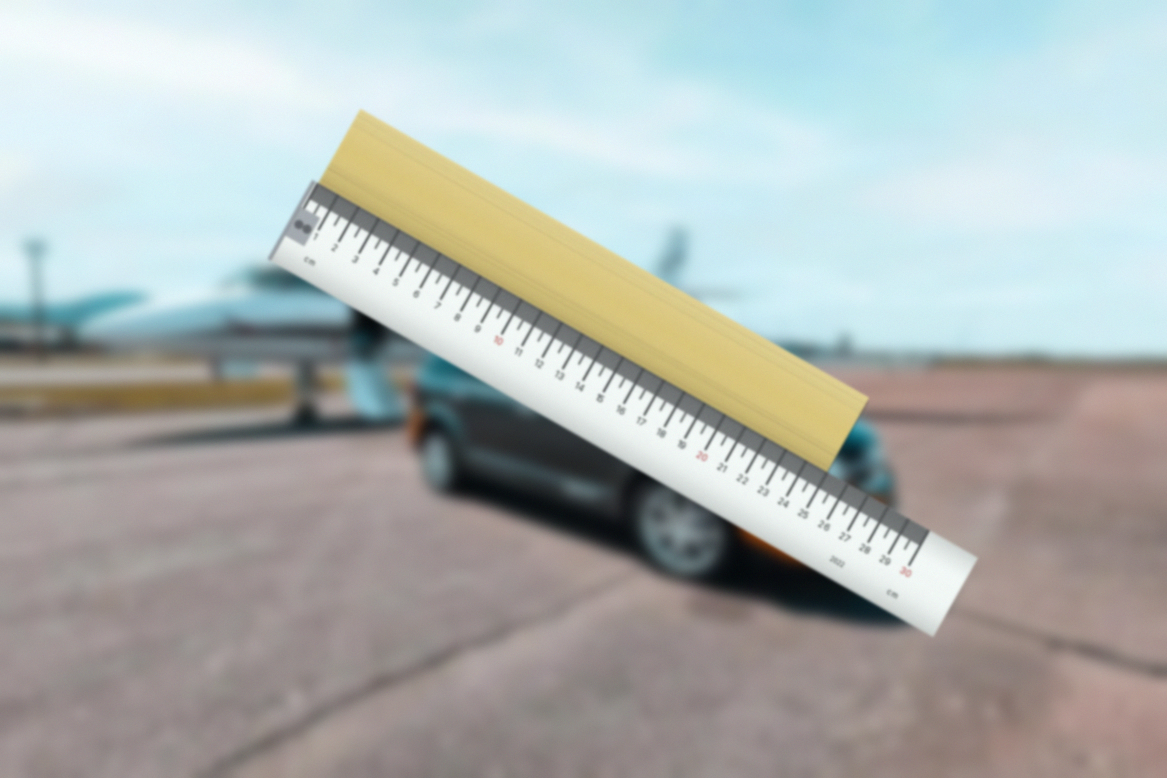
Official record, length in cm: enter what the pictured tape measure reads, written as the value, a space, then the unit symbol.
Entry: 25 cm
